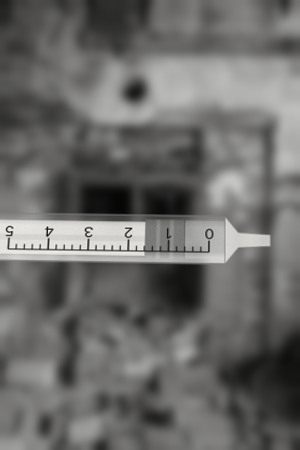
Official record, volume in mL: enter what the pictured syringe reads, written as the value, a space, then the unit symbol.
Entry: 0.6 mL
